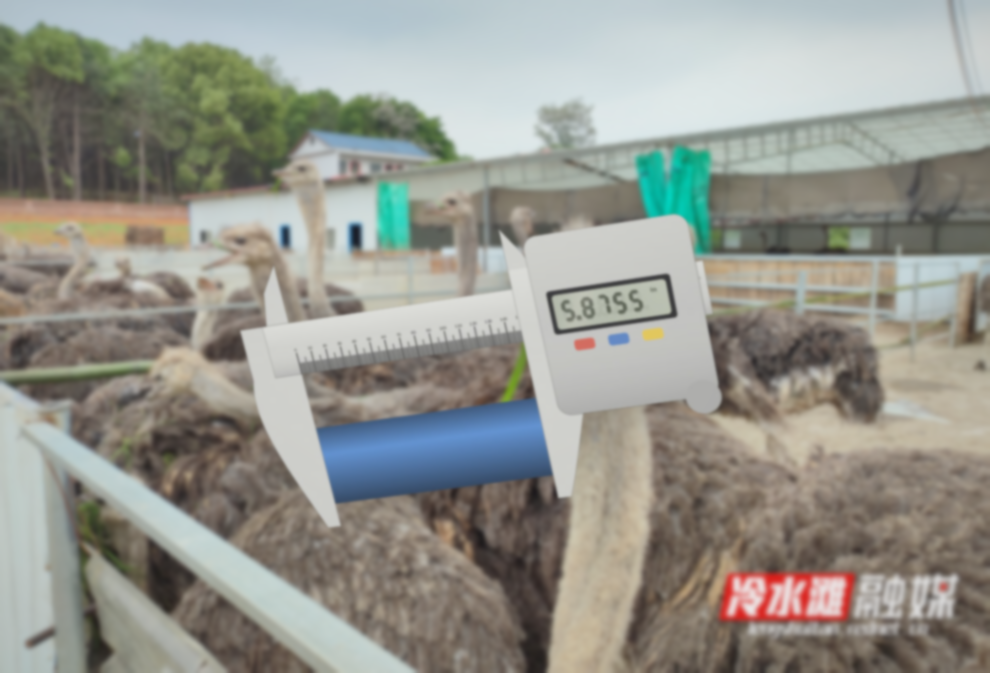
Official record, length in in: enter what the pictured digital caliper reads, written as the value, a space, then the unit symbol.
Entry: 5.8755 in
